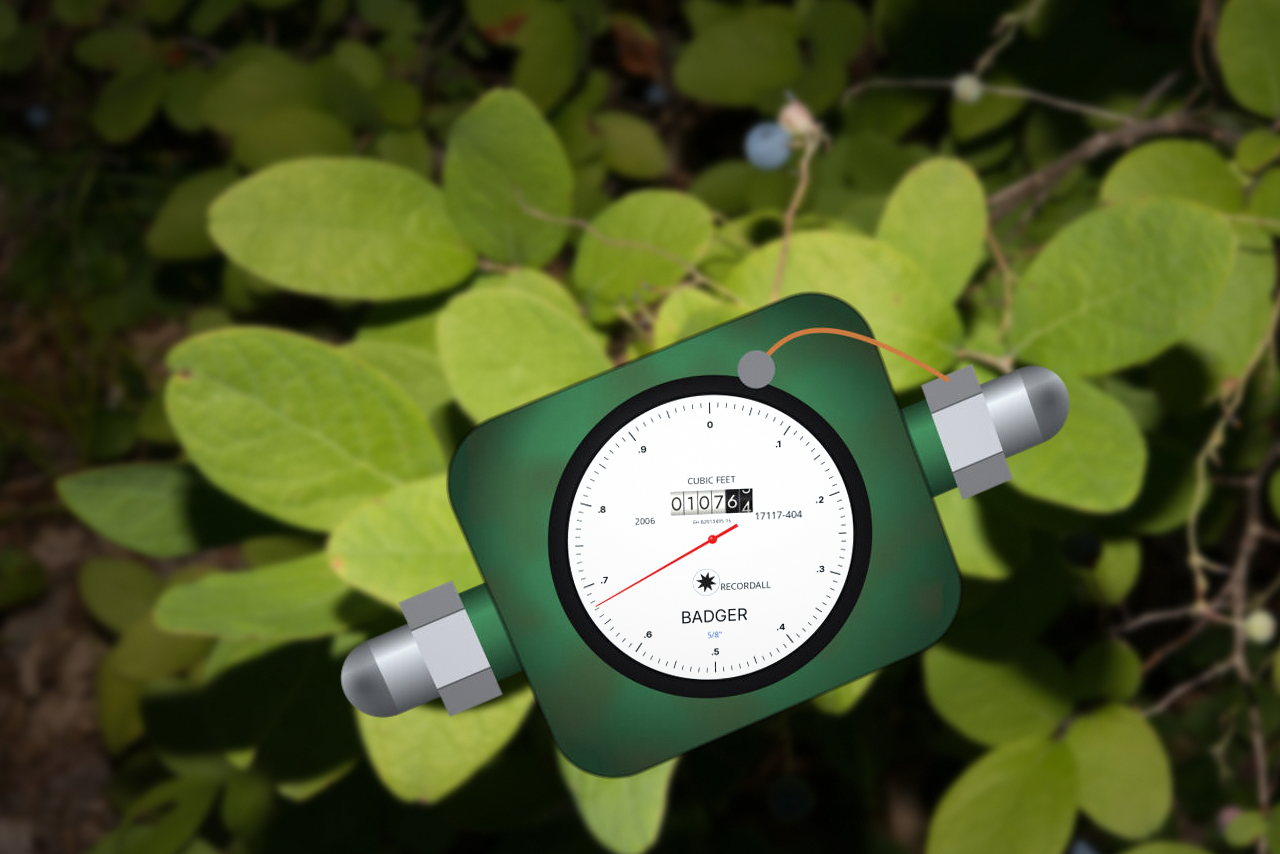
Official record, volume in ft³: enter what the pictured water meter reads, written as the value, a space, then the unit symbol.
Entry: 10763.67 ft³
